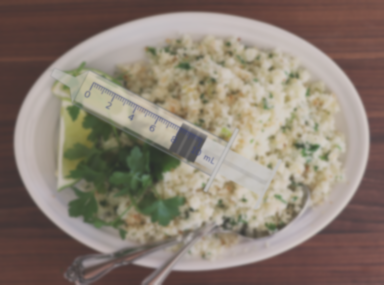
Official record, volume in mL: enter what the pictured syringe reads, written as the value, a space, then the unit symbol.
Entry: 8 mL
